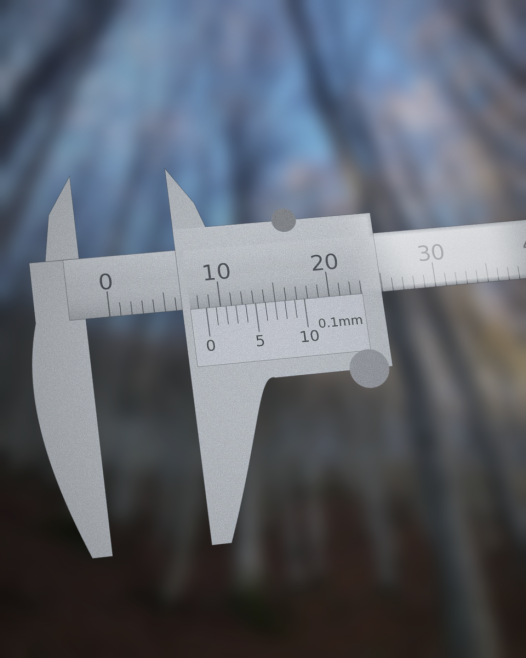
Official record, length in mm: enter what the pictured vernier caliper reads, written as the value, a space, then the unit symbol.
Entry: 8.7 mm
